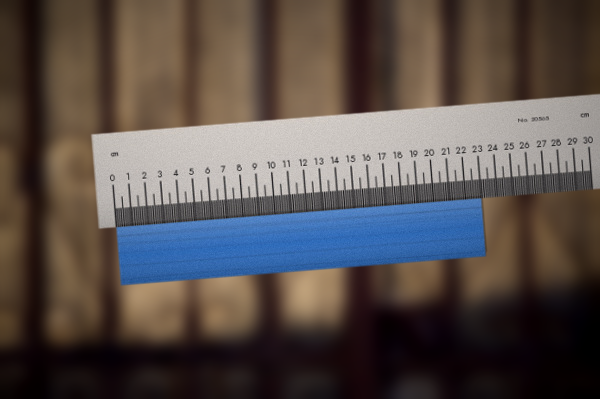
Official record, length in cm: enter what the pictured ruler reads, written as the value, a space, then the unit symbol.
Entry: 23 cm
